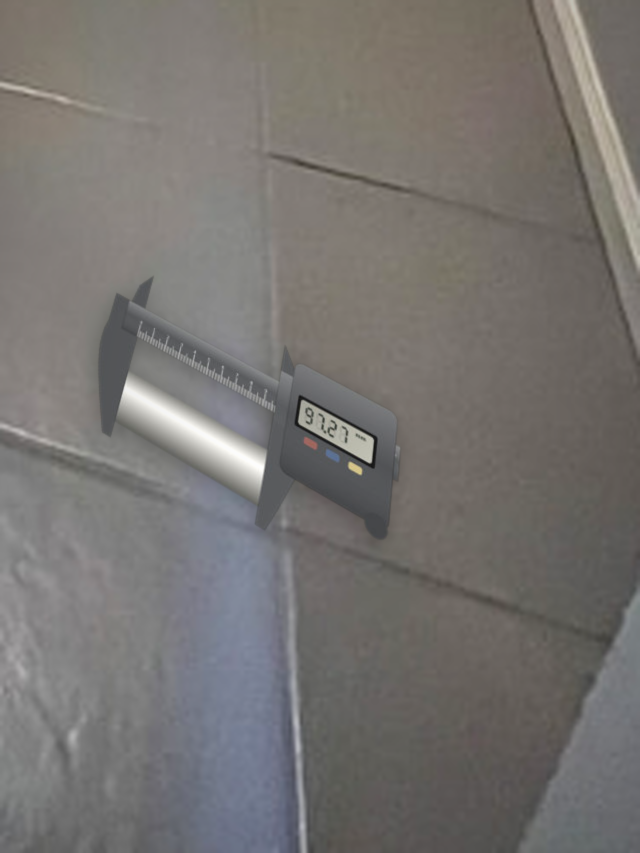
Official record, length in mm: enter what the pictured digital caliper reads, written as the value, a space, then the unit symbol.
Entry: 97.27 mm
